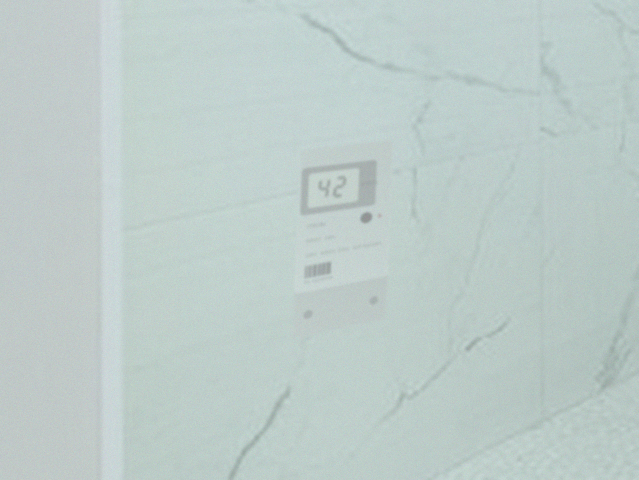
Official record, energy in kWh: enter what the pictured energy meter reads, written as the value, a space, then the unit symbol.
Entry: 42 kWh
